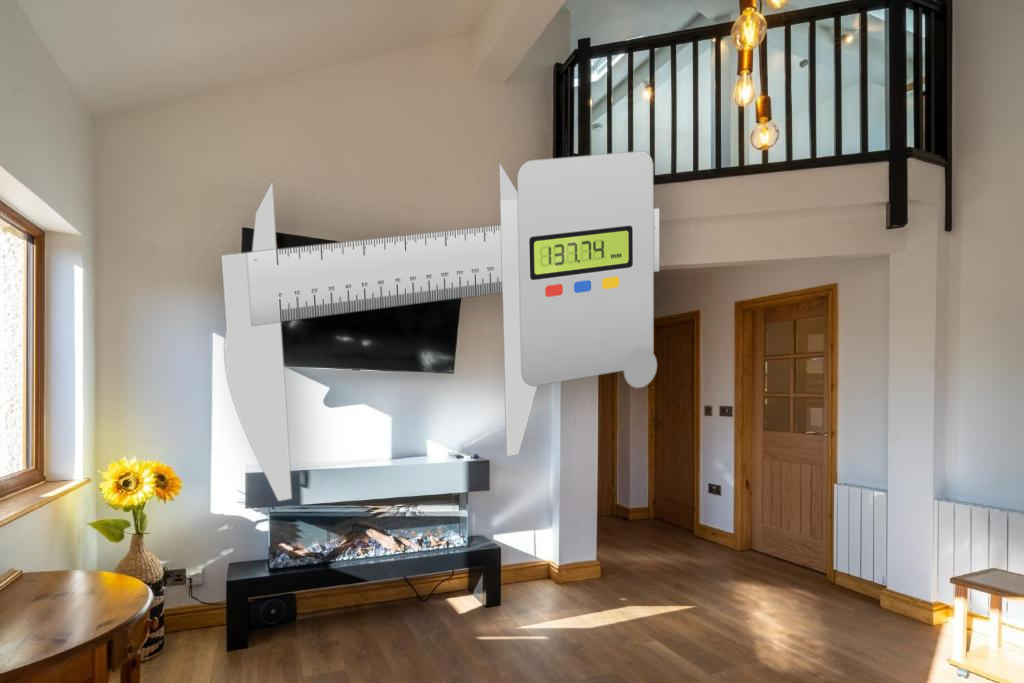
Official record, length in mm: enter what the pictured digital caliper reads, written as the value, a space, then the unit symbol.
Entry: 137.74 mm
